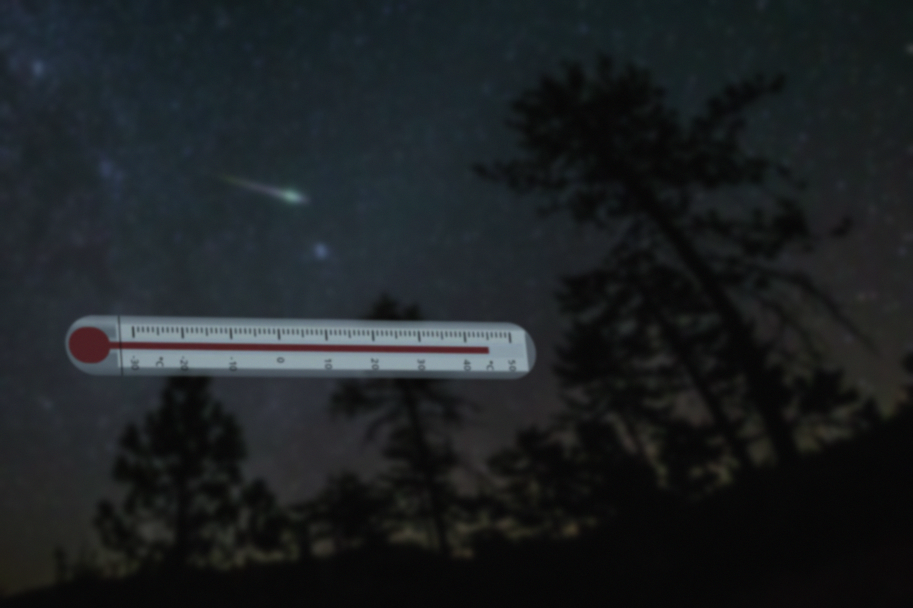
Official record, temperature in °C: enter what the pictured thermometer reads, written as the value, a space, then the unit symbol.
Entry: 45 °C
